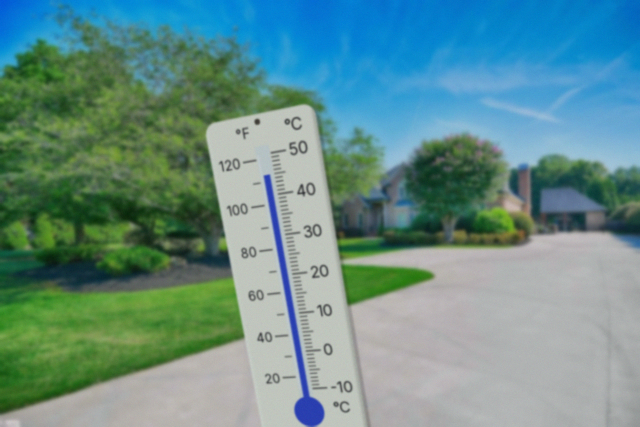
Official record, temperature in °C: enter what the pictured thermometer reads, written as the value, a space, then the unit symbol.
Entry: 45 °C
